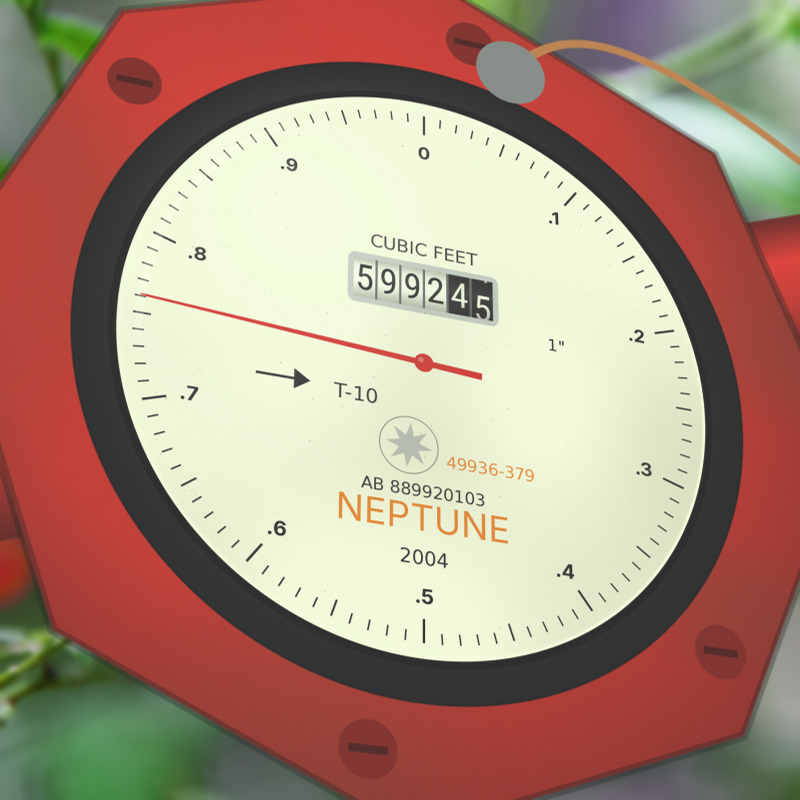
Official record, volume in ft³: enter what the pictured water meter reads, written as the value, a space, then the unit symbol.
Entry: 599244.76 ft³
